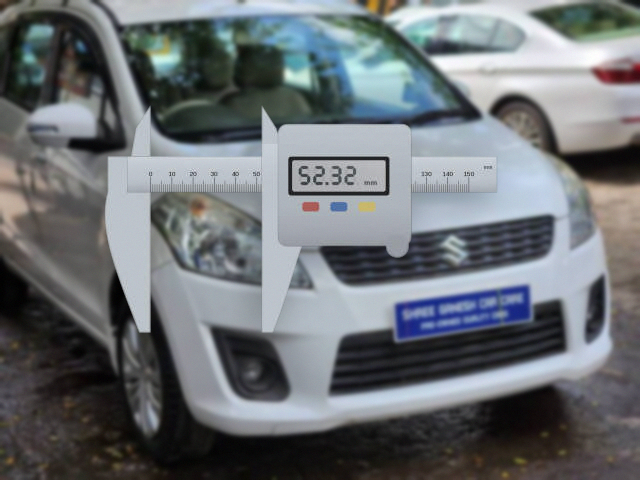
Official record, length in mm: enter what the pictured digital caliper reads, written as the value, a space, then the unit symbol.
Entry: 52.32 mm
